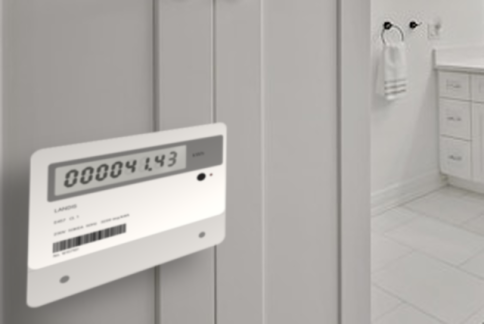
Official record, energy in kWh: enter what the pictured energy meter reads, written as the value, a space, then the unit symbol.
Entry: 41.43 kWh
